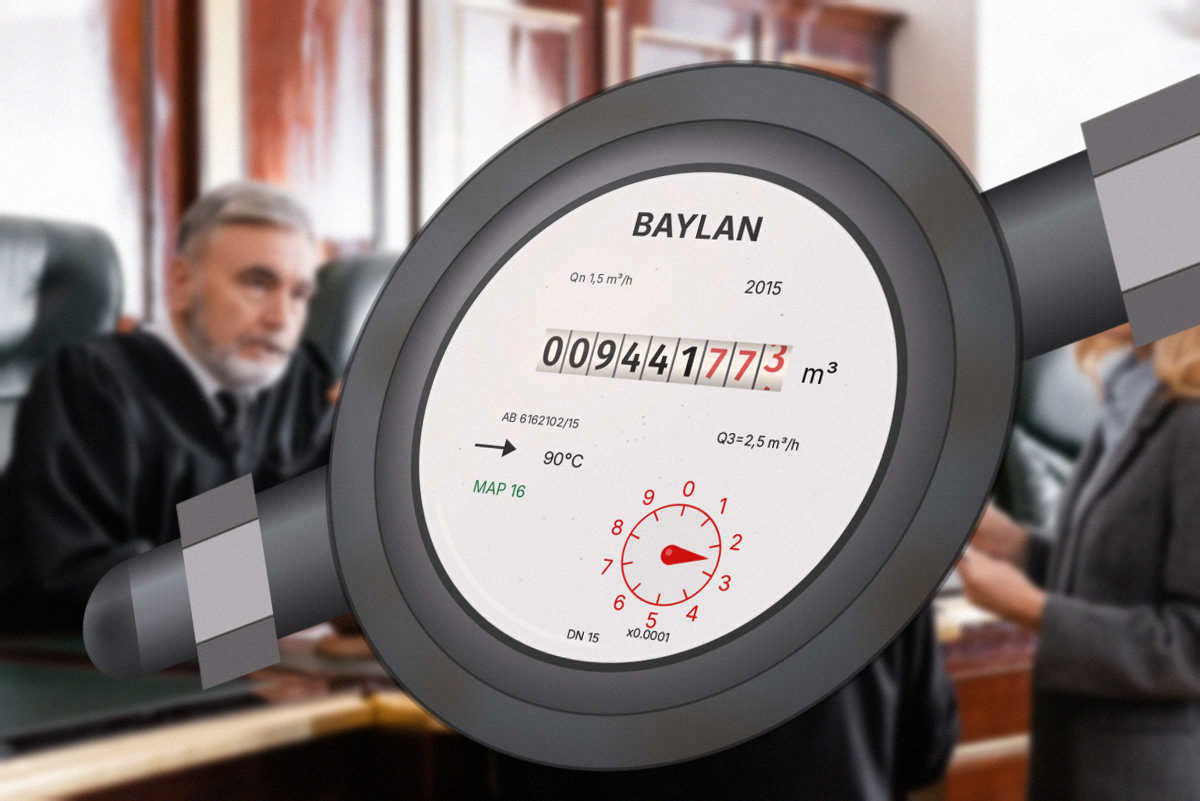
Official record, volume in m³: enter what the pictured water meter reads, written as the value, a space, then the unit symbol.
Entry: 9441.7732 m³
